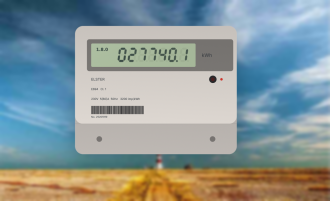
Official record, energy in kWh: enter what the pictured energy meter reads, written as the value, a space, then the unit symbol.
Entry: 27740.1 kWh
